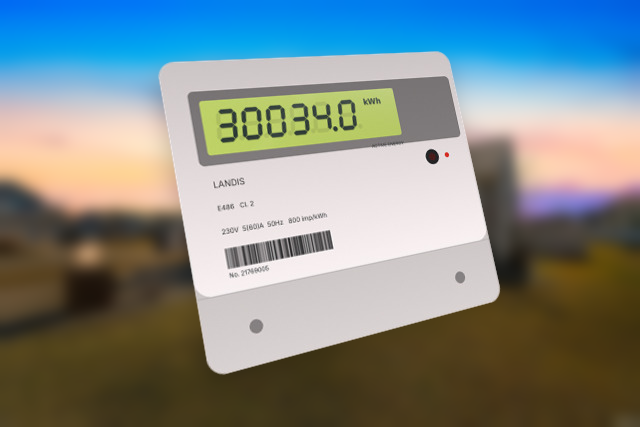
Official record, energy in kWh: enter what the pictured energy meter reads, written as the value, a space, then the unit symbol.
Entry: 30034.0 kWh
